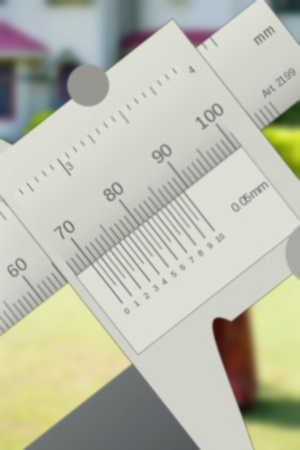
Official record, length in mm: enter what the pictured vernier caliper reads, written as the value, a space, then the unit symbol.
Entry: 70.0 mm
